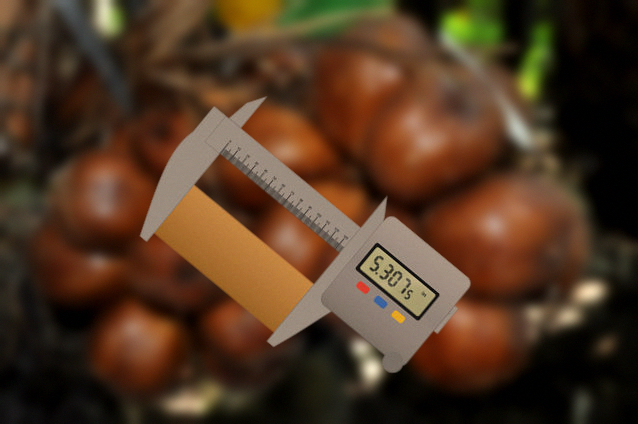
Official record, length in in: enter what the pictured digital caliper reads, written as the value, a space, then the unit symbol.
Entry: 5.3075 in
